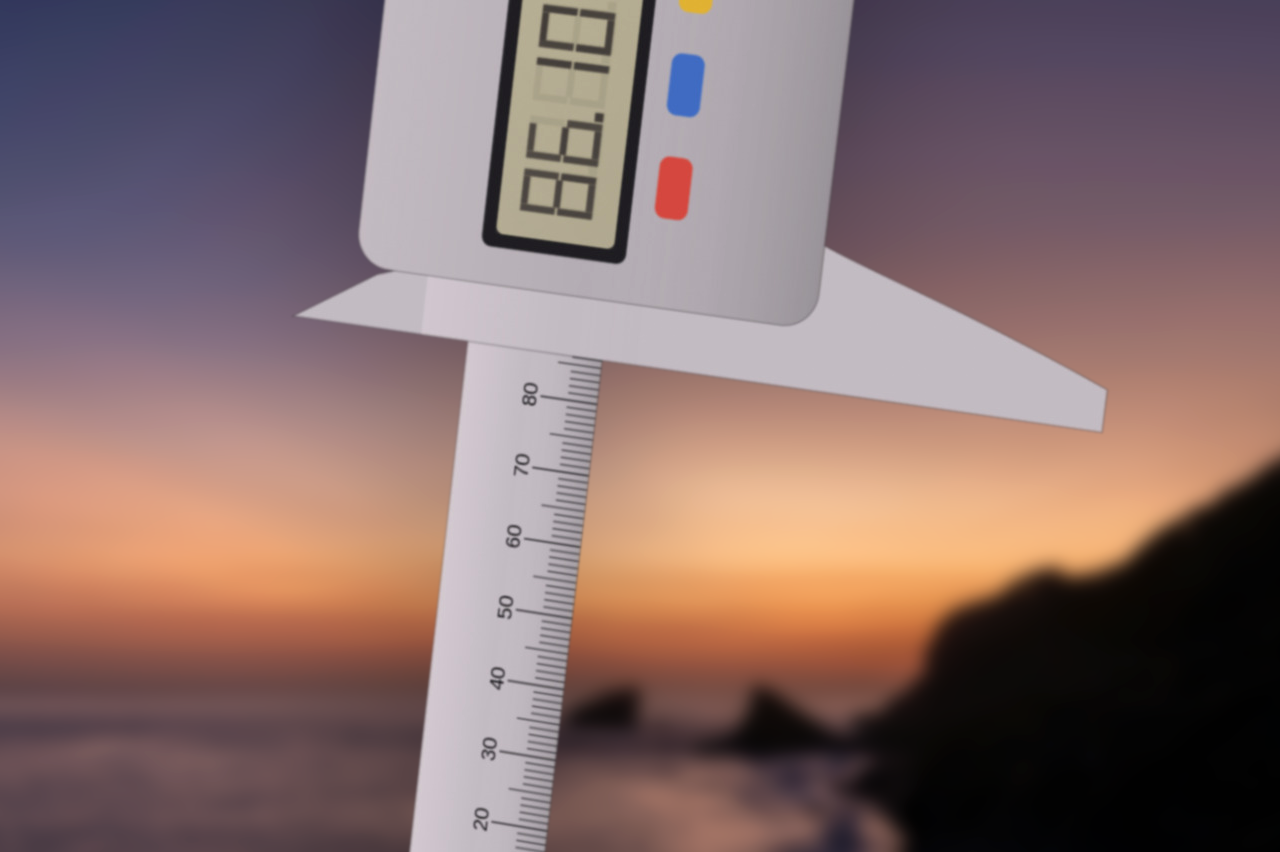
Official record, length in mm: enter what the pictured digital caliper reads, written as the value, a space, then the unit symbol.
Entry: 86.10 mm
